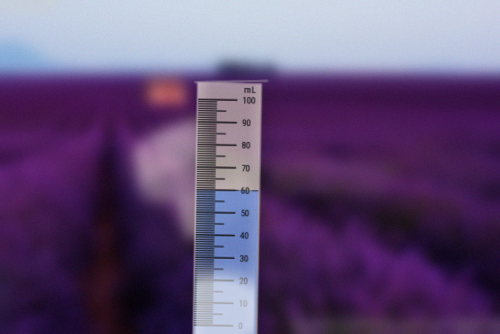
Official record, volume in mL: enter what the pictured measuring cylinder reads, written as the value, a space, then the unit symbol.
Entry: 60 mL
